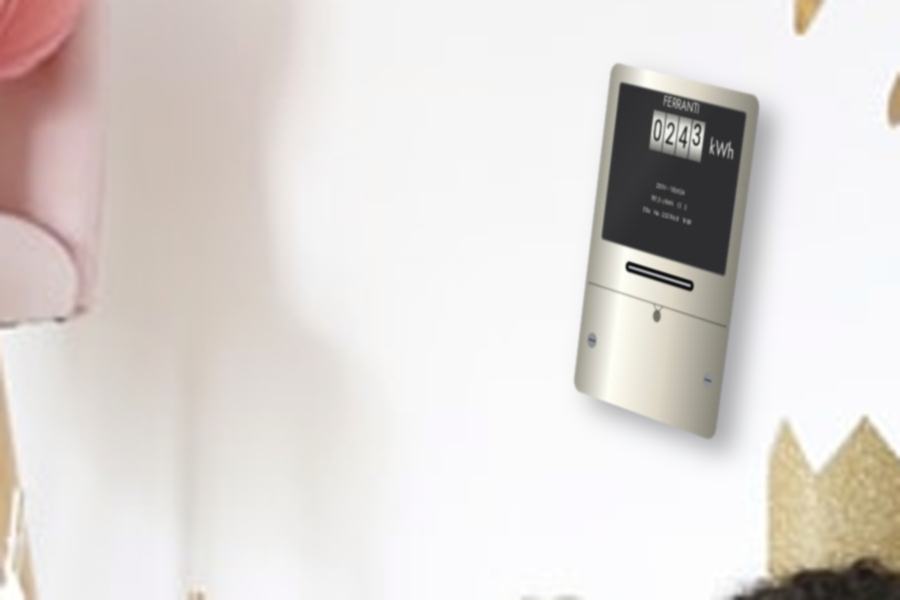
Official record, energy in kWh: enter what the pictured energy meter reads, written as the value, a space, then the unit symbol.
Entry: 243 kWh
